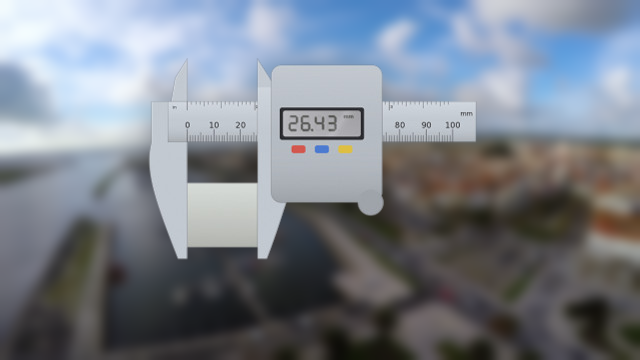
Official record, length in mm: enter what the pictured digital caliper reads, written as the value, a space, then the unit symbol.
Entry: 26.43 mm
